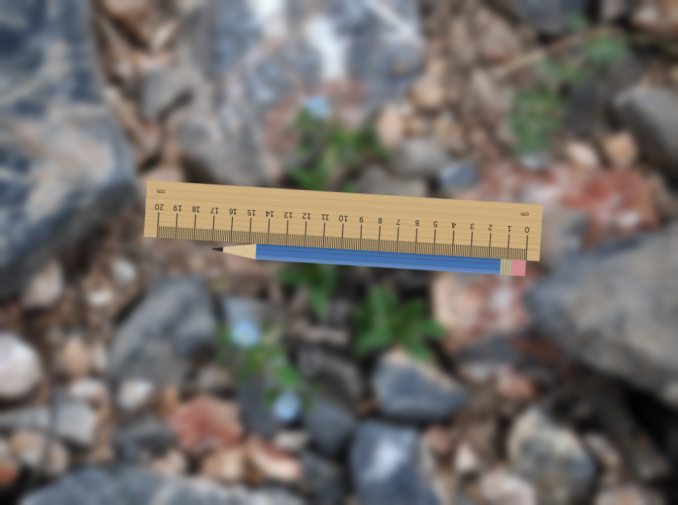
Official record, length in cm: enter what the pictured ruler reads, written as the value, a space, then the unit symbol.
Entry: 17 cm
